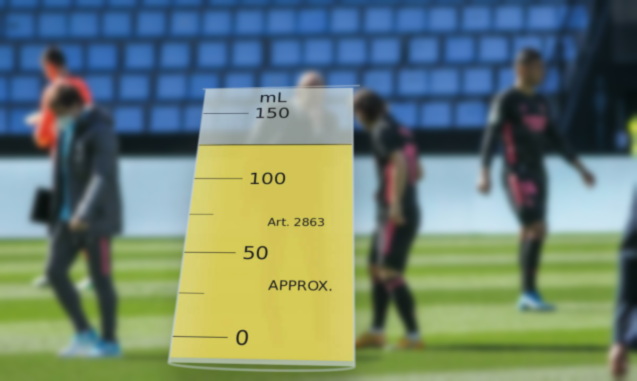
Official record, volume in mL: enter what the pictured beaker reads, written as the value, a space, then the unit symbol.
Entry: 125 mL
